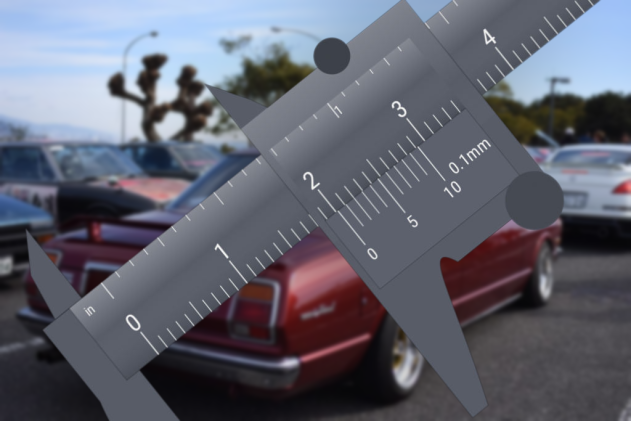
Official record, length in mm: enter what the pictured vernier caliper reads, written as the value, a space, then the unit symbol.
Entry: 20.2 mm
